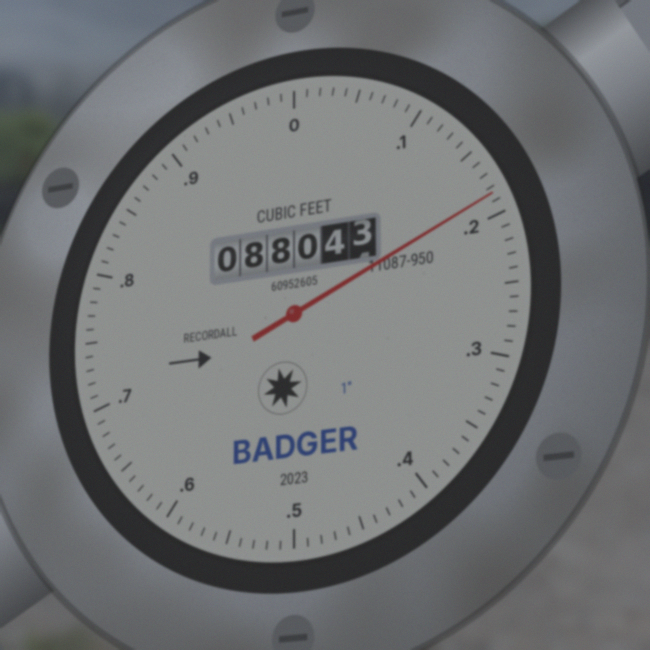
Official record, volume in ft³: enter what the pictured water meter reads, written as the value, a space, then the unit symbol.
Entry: 88043.18 ft³
